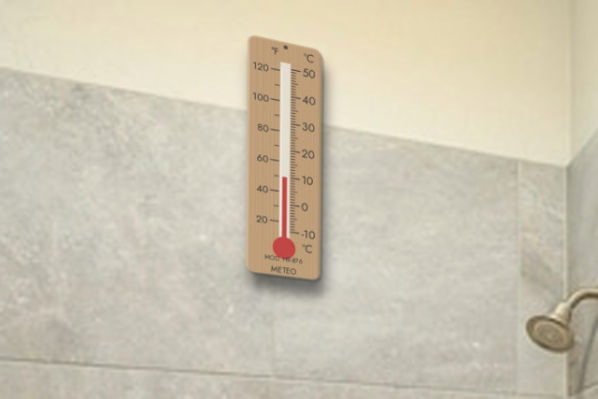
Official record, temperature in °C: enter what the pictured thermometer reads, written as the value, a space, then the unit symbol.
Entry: 10 °C
